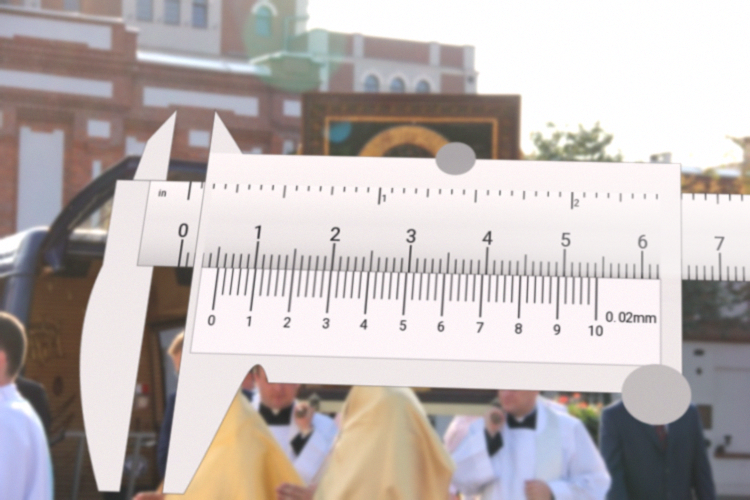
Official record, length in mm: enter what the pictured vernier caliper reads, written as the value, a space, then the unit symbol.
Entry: 5.2 mm
